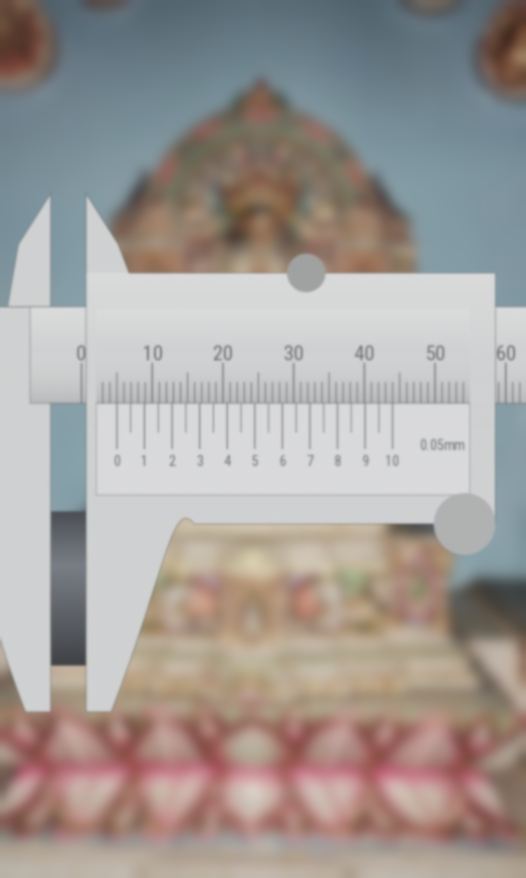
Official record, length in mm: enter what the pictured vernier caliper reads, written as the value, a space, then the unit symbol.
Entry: 5.0 mm
